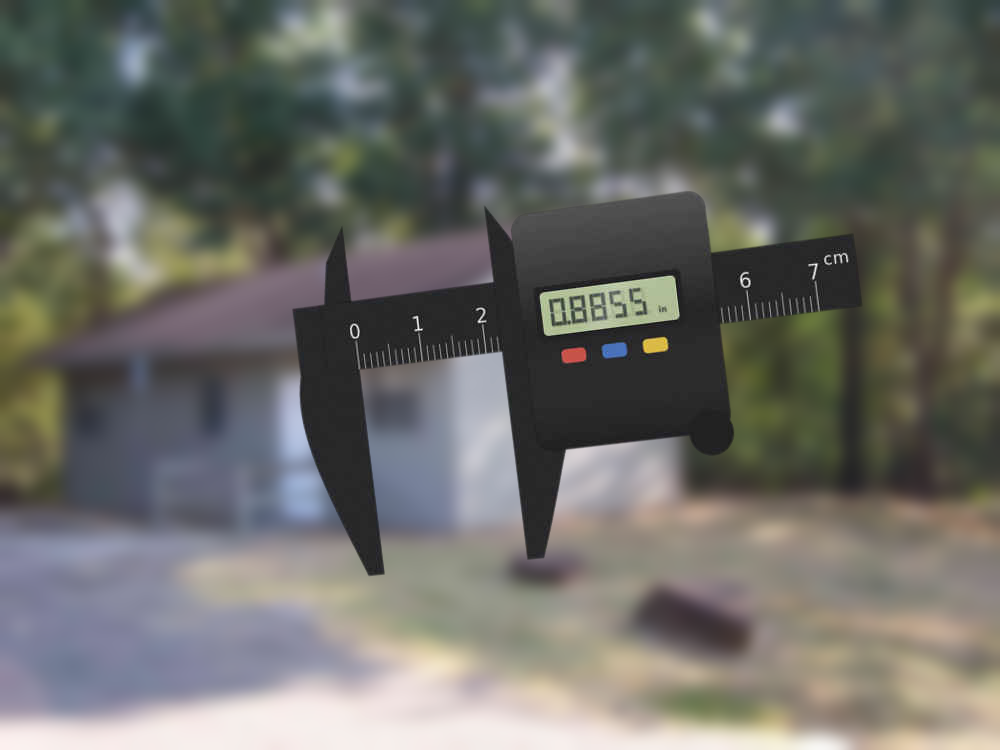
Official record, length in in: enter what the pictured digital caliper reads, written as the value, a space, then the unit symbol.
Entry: 0.8855 in
